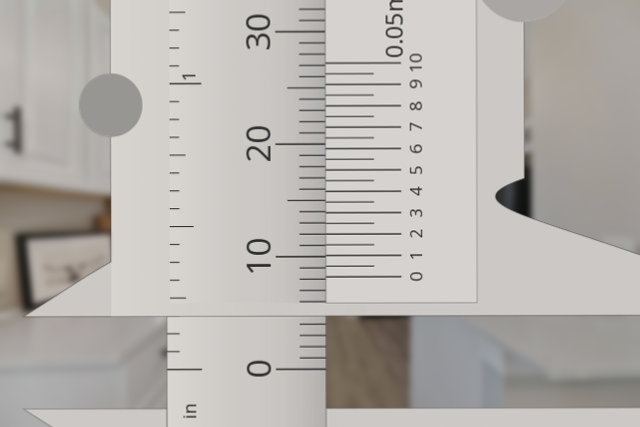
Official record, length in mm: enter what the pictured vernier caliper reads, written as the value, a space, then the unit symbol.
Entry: 8.2 mm
